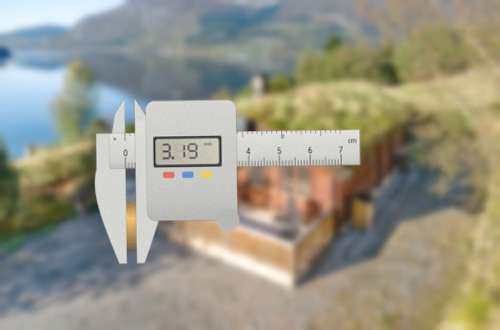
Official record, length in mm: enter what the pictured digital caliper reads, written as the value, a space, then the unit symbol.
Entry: 3.19 mm
